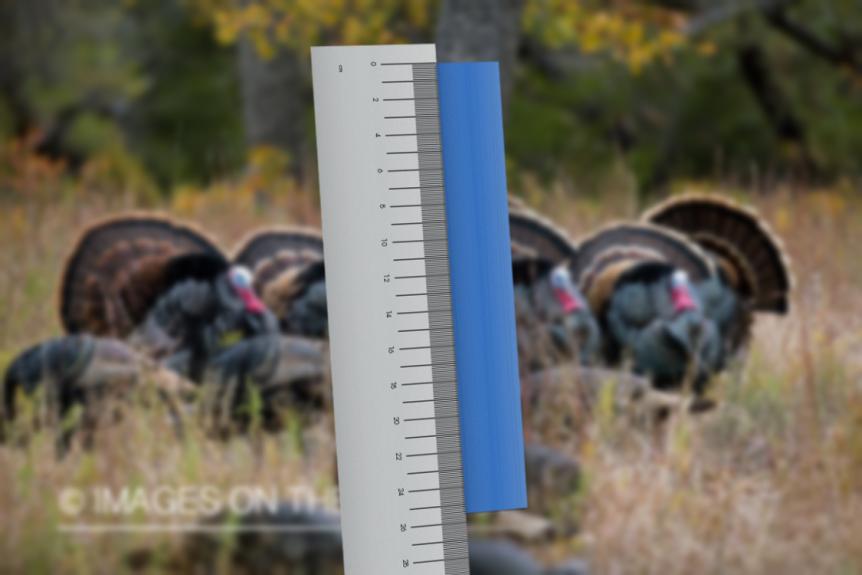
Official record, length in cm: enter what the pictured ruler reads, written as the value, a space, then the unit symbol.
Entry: 25.5 cm
